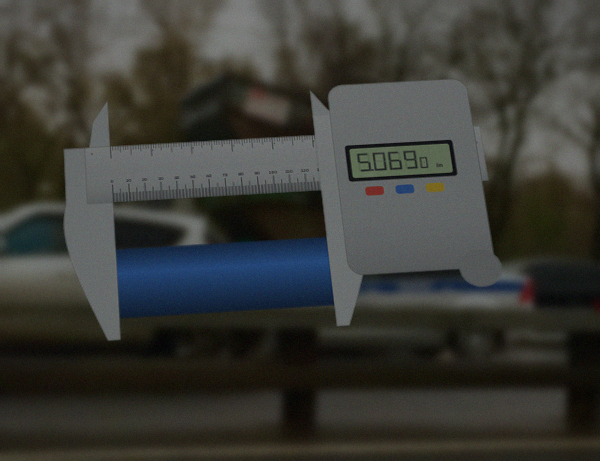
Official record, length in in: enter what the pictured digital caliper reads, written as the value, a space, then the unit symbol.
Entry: 5.0690 in
